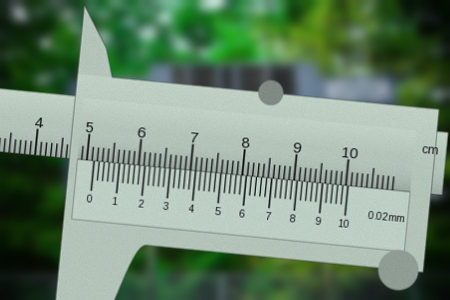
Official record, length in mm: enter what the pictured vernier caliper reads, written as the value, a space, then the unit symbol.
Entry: 51.4 mm
